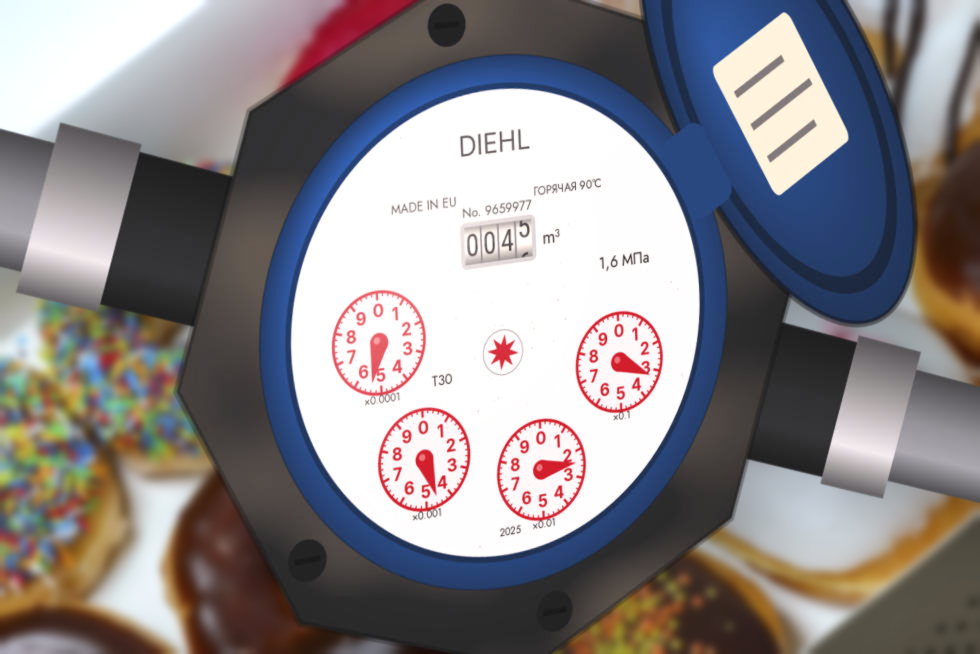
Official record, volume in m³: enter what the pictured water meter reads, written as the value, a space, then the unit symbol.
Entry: 45.3245 m³
